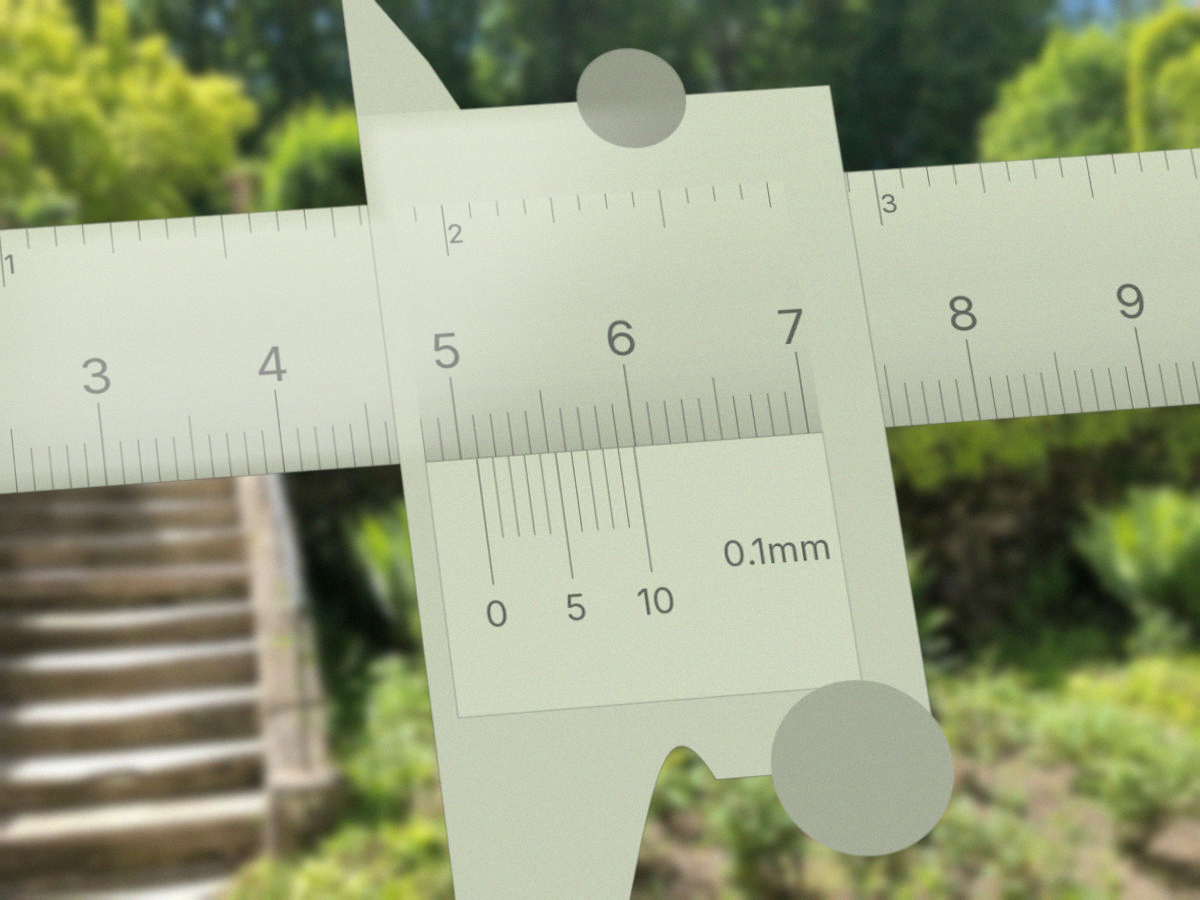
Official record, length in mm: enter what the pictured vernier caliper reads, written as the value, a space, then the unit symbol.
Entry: 50.9 mm
